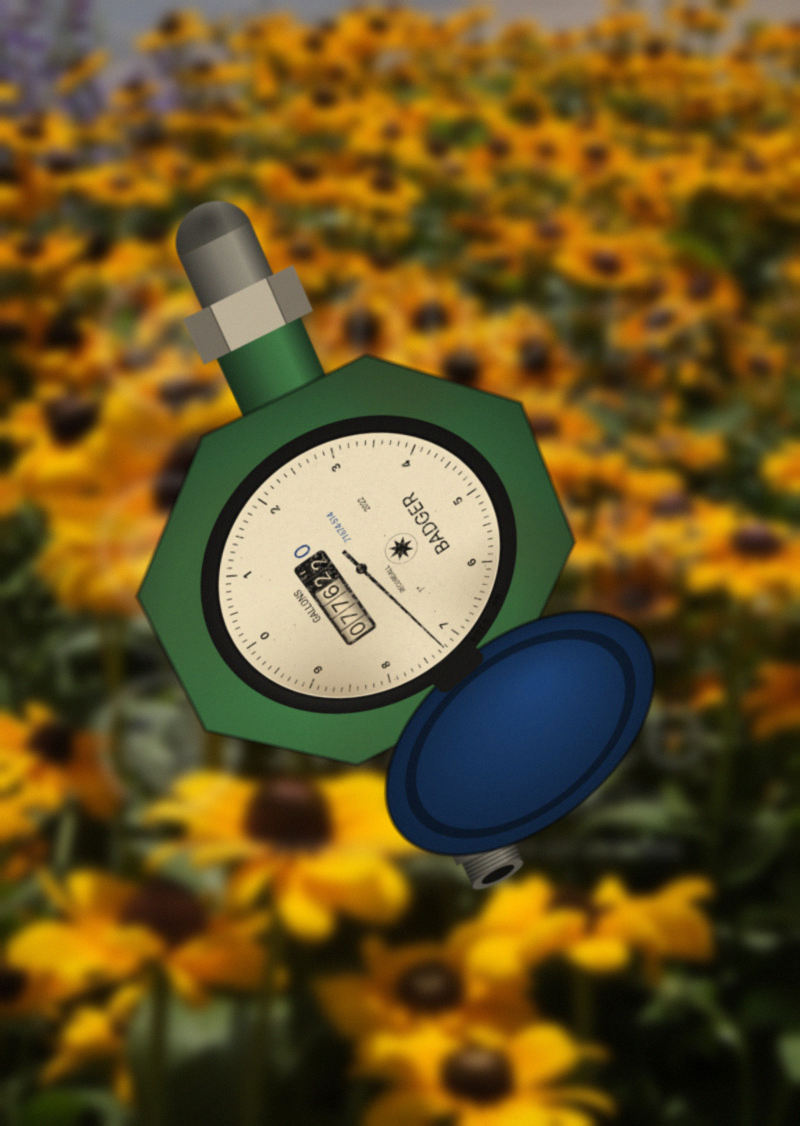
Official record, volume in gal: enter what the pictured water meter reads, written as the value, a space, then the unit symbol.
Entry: 776217.2 gal
